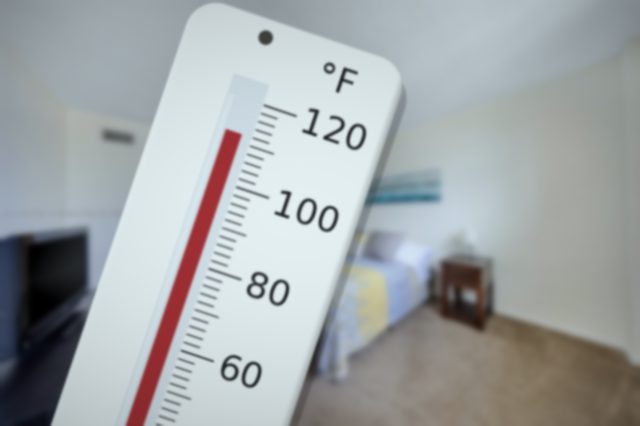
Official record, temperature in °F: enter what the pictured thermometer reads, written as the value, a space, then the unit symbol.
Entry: 112 °F
